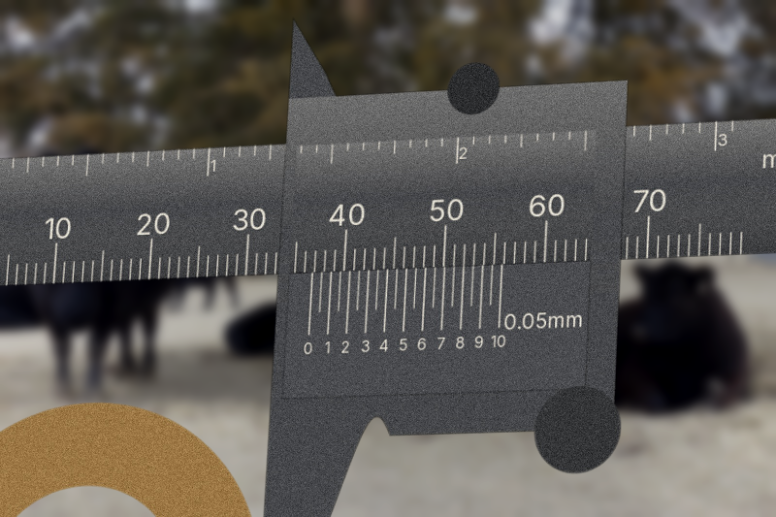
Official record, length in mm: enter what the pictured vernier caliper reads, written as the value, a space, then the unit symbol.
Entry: 36.8 mm
